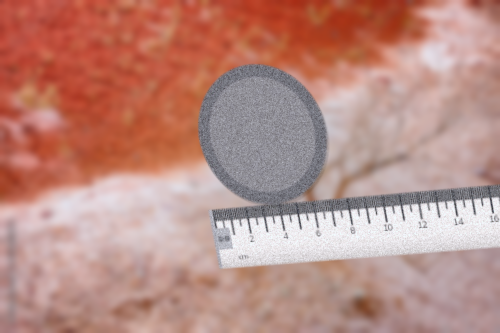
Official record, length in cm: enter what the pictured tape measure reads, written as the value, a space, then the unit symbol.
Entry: 7.5 cm
